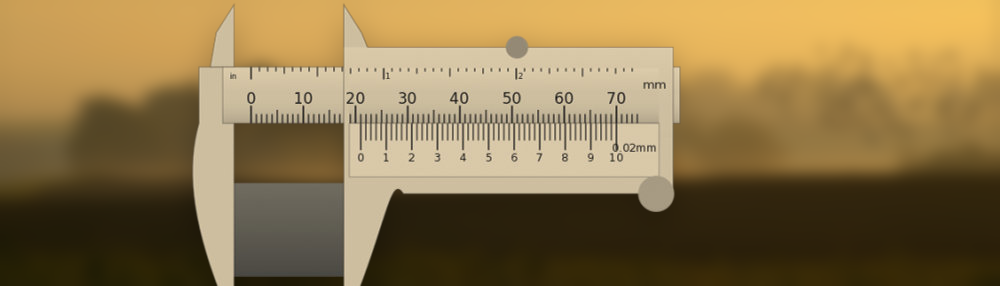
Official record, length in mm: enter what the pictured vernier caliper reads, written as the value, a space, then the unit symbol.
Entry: 21.0 mm
